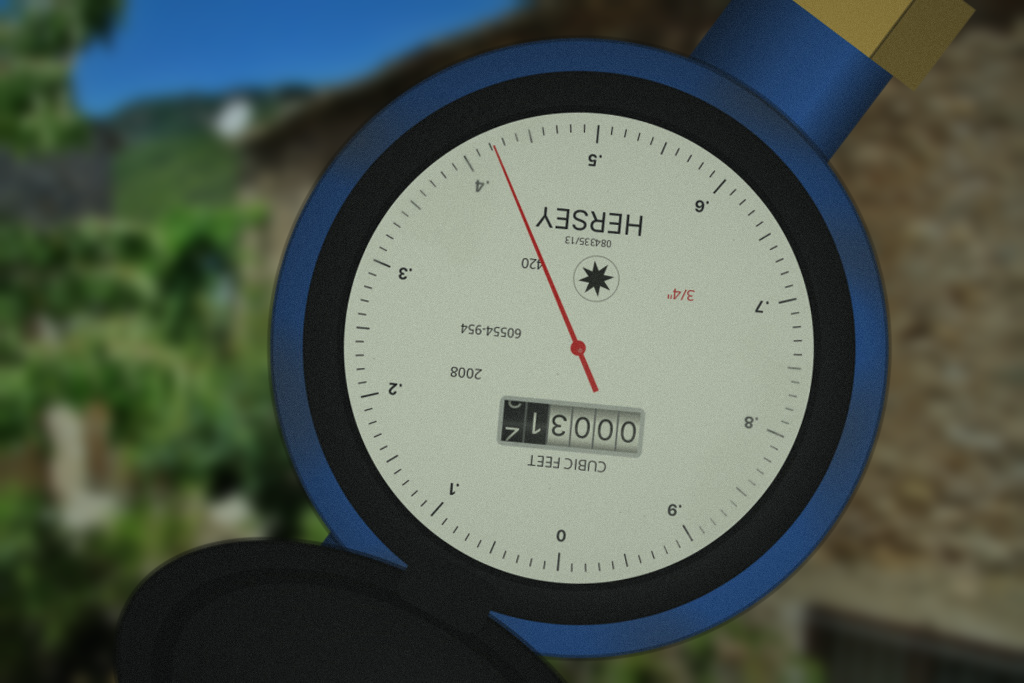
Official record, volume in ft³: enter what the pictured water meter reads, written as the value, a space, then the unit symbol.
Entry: 312.42 ft³
